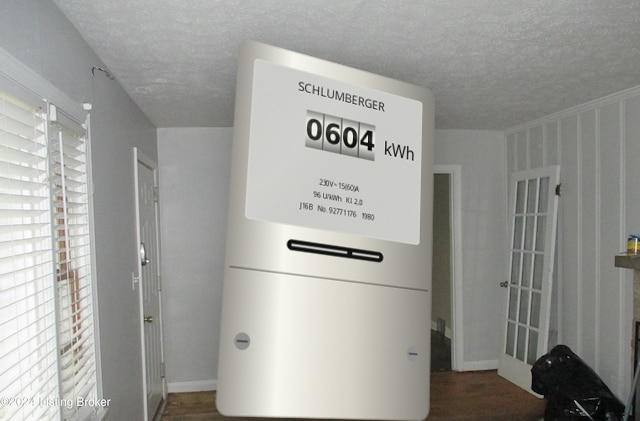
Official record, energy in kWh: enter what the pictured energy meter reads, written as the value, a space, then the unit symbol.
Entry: 604 kWh
